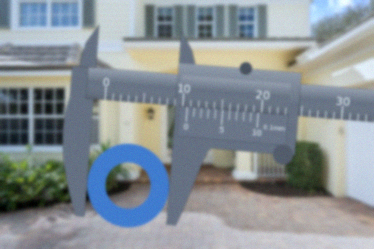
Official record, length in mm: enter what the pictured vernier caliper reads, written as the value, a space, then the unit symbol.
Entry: 10.6 mm
